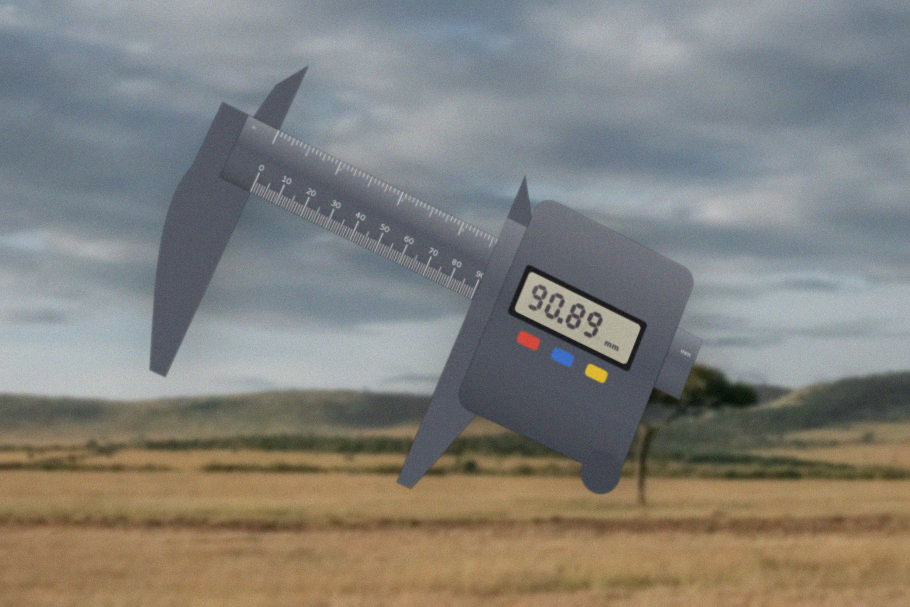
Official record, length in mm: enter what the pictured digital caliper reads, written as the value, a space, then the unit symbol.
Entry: 90.89 mm
